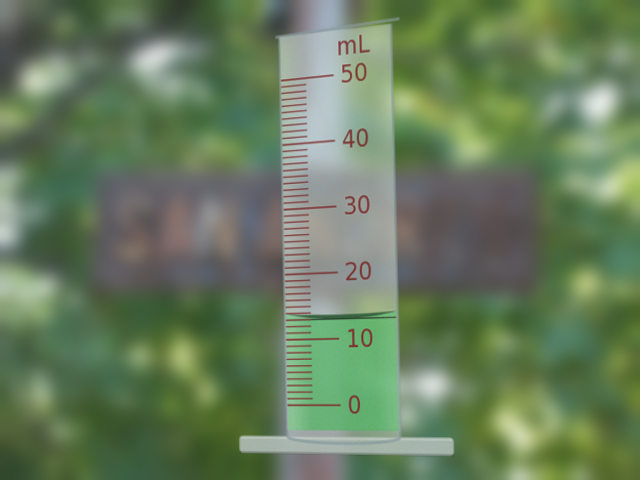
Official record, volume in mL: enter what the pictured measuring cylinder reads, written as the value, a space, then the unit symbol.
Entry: 13 mL
